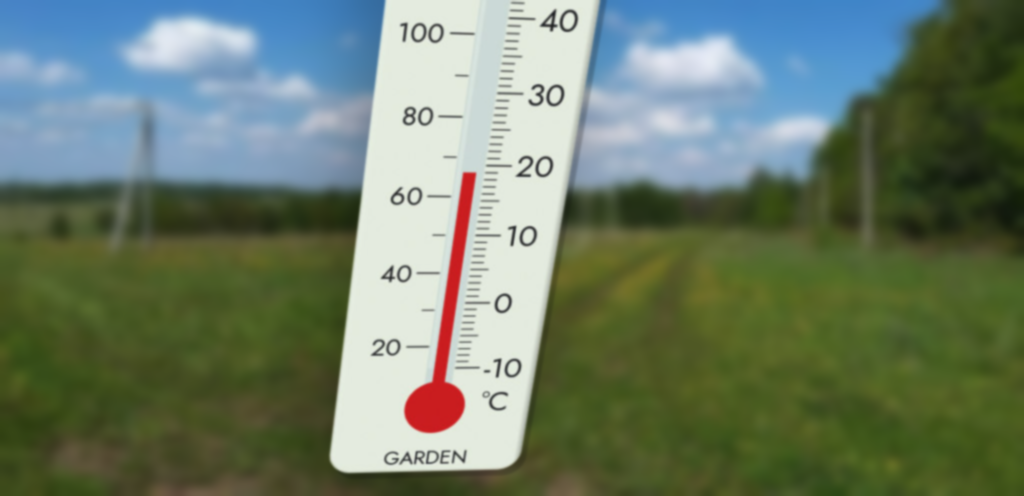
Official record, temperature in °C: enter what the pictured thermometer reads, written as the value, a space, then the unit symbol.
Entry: 19 °C
